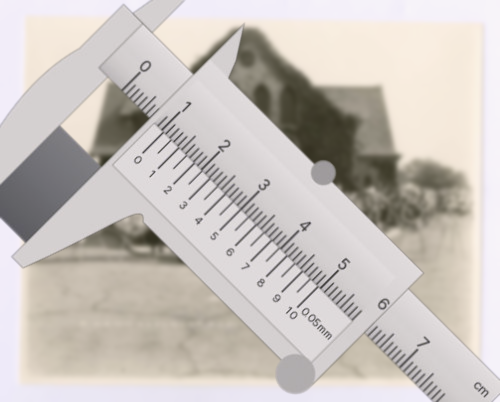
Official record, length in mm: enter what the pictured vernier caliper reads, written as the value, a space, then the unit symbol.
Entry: 10.5 mm
